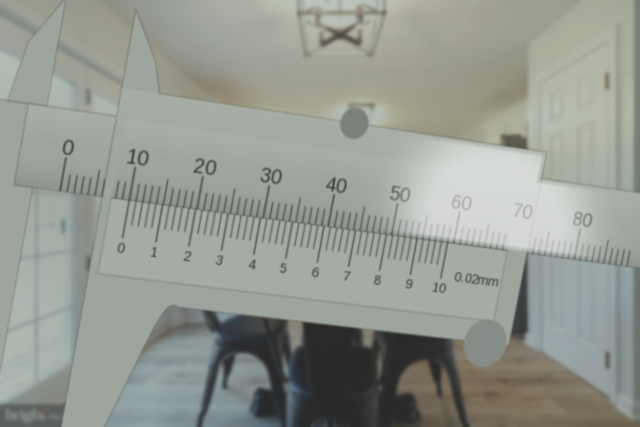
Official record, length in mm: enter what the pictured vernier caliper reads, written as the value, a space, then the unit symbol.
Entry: 10.0 mm
